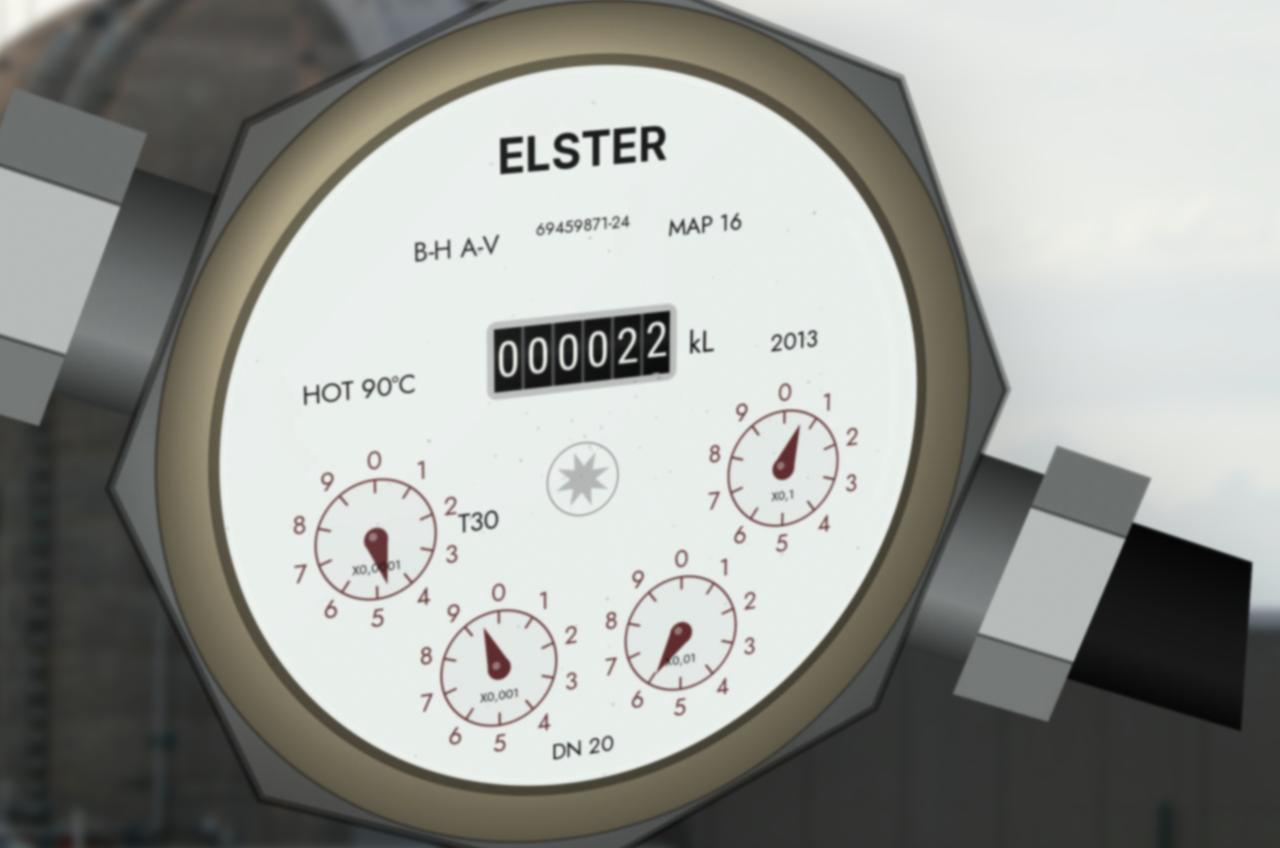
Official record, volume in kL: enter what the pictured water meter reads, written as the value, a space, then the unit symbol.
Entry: 22.0594 kL
